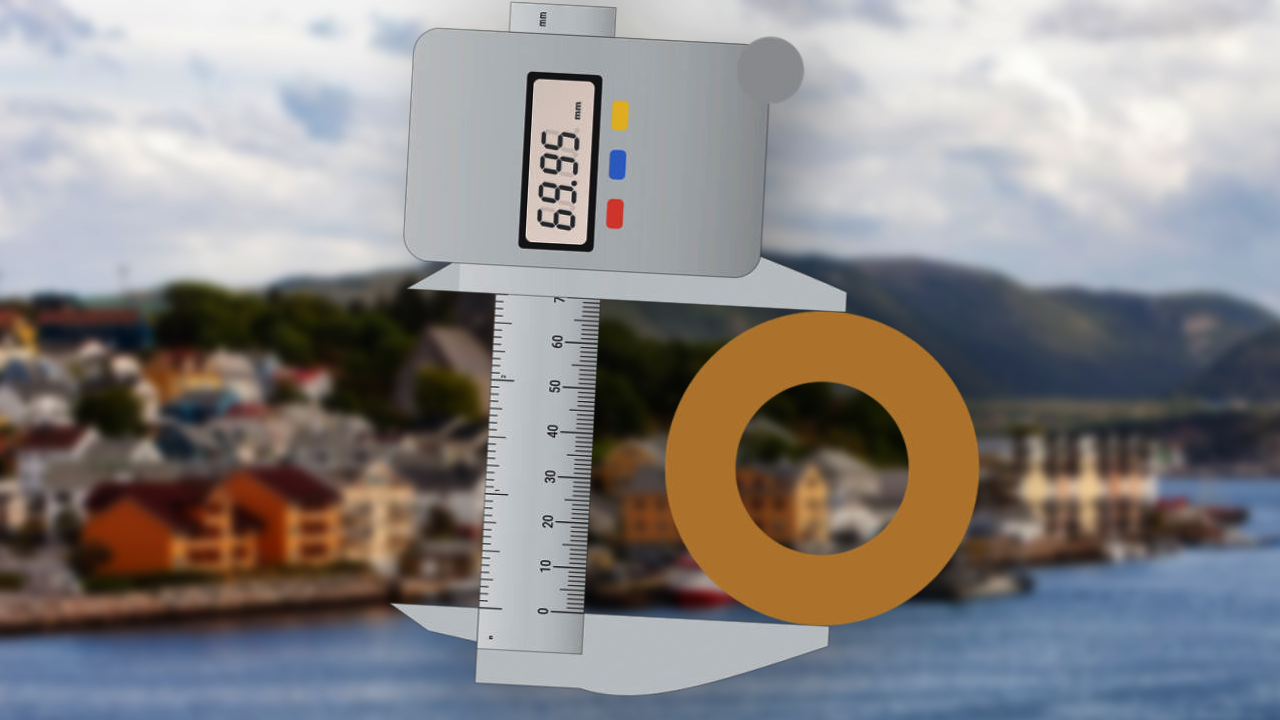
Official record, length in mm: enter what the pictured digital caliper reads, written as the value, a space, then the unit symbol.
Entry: 69.95 mm
